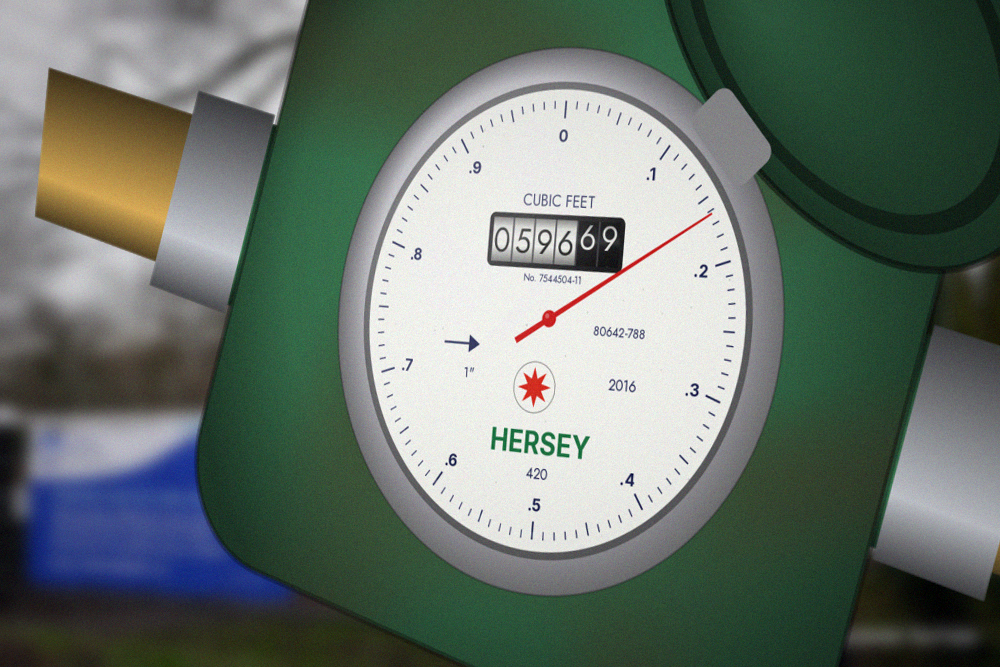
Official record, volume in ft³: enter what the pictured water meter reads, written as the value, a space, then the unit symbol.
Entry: 59669.16 ft³
